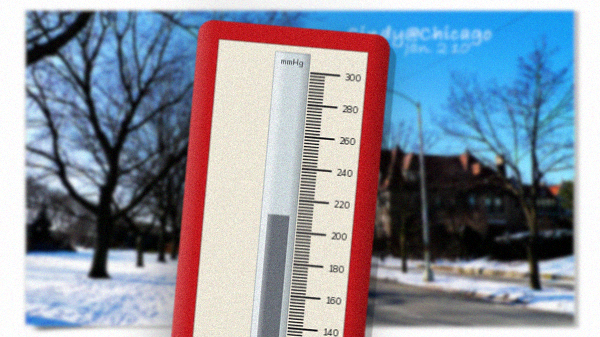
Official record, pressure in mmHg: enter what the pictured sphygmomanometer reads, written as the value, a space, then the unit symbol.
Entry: 210 mmHg
